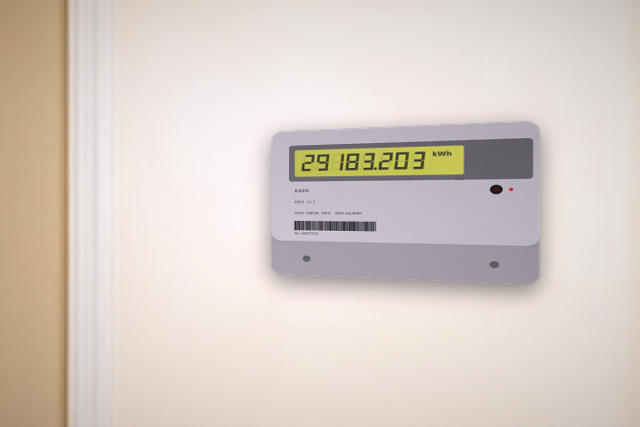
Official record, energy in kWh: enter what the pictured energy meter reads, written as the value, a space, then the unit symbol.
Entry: 29183.203 kWh
